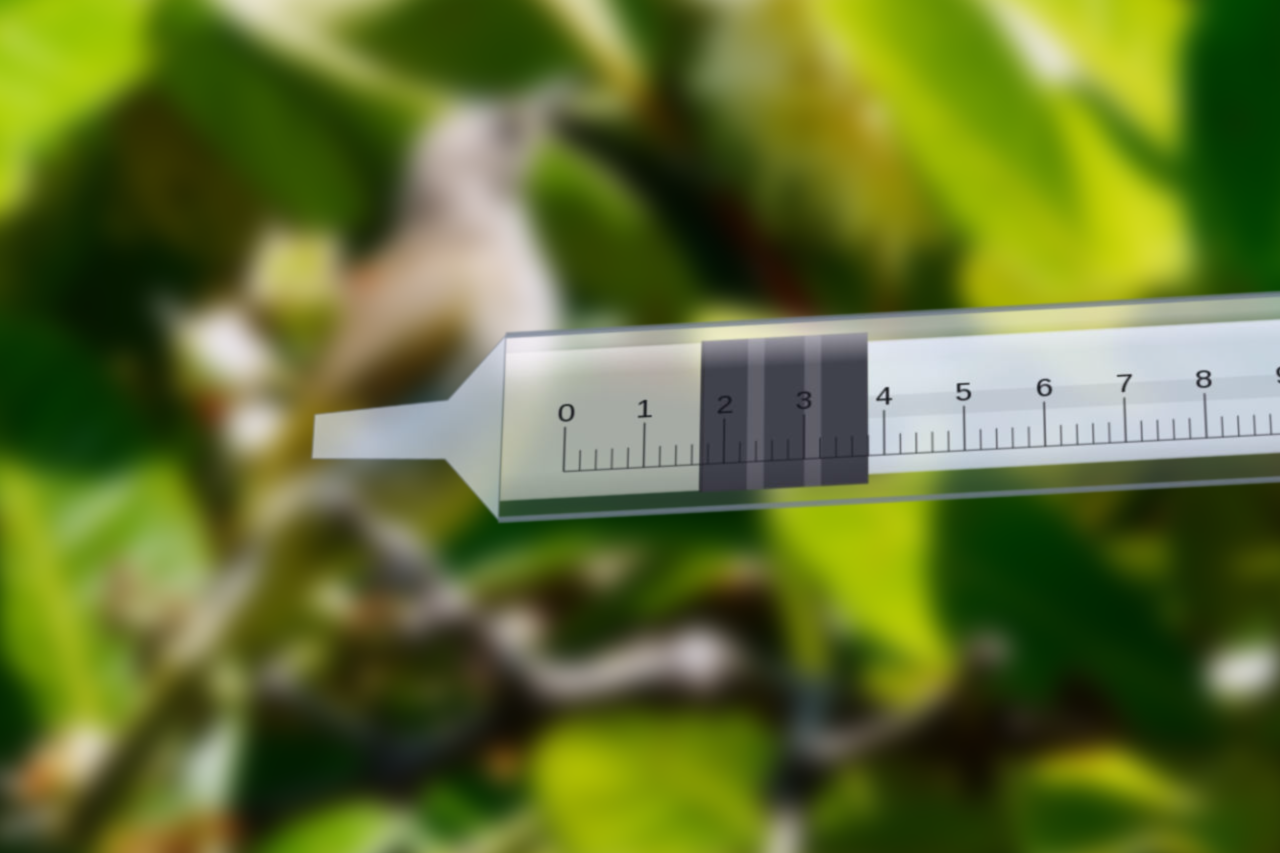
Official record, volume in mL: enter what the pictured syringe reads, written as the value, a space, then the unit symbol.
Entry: 1.7 mL
